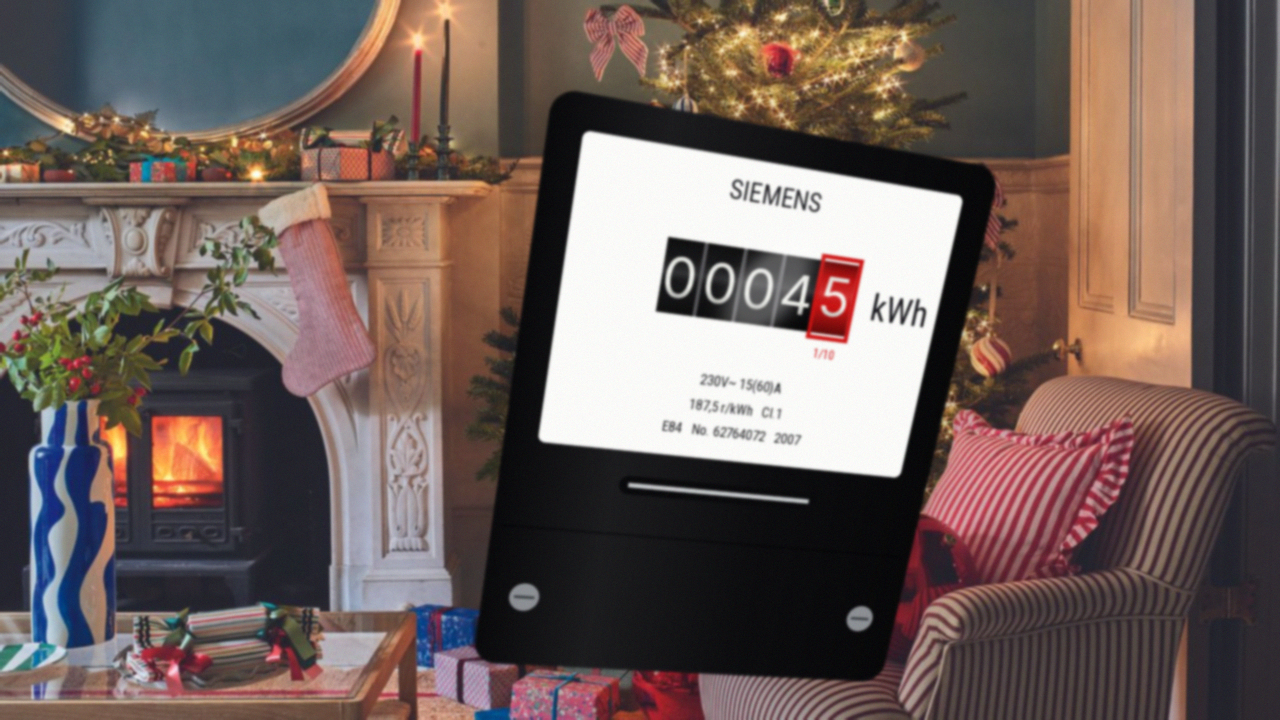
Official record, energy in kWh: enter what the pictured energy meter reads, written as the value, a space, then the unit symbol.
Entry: 4.5 kWh
